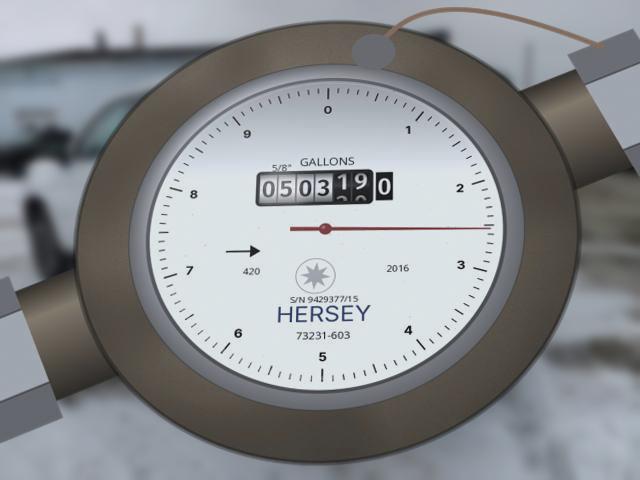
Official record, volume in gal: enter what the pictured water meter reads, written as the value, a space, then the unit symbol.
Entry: 503192.5 gal
